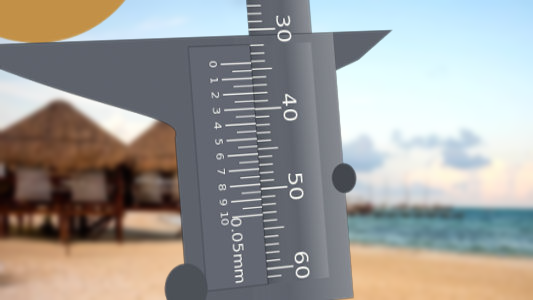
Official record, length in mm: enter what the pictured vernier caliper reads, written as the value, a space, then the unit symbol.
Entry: 34.2 mm
